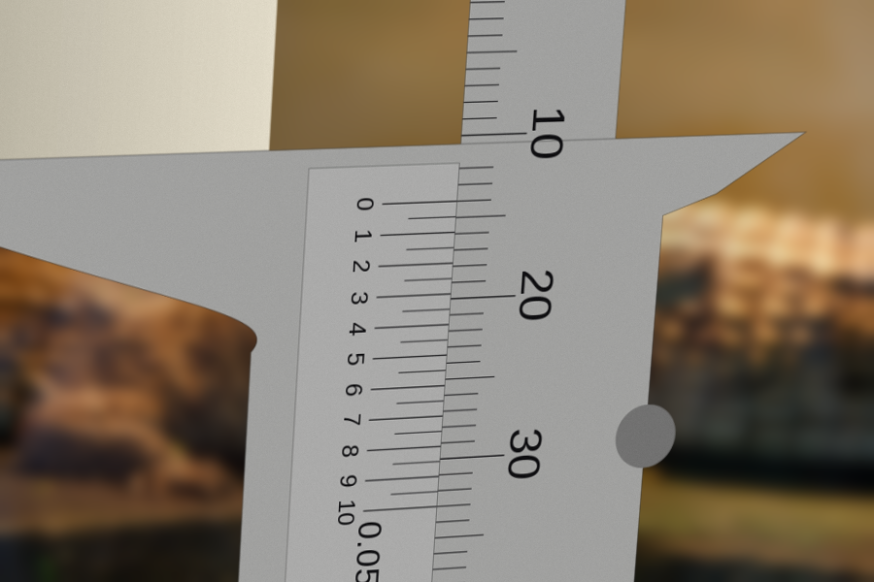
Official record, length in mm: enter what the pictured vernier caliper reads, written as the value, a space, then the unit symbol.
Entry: 14.0 mm
